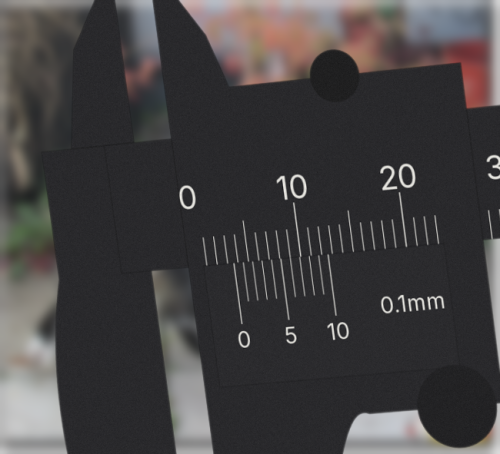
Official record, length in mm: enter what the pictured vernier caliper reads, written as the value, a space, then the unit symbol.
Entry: 3.6 mm
